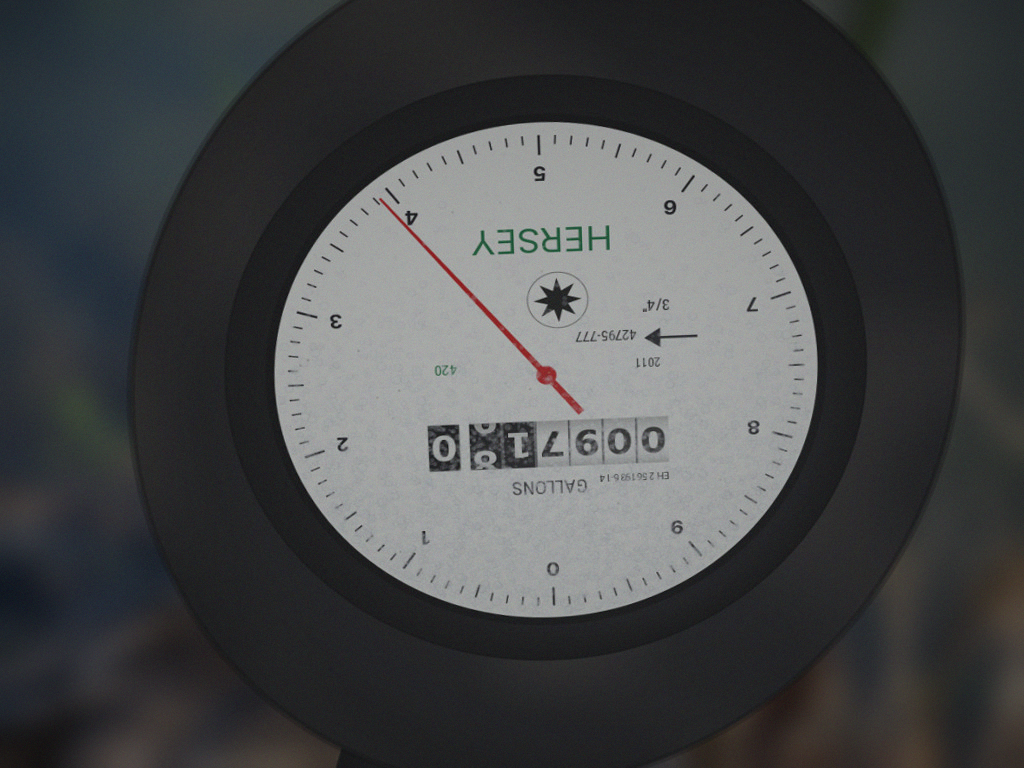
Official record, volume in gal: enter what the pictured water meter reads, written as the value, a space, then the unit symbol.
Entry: 97183.9 gal
